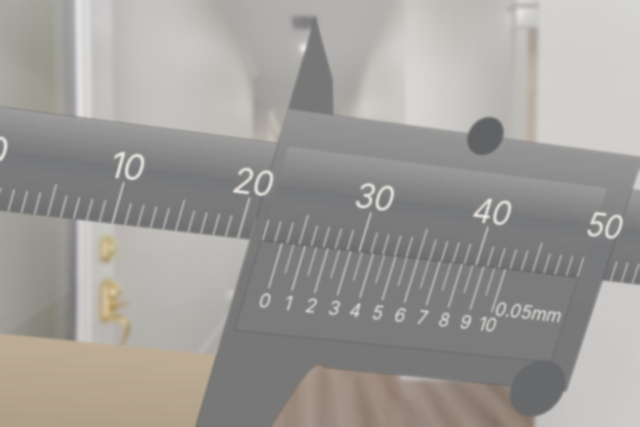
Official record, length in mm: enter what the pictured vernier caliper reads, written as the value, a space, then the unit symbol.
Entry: 23.6 mm
